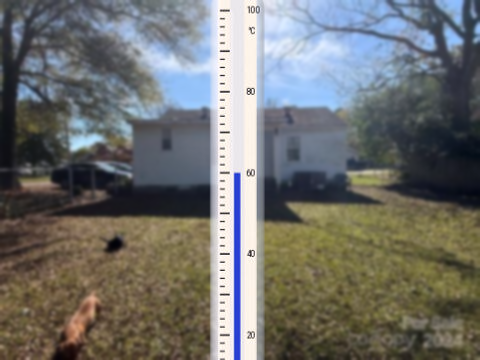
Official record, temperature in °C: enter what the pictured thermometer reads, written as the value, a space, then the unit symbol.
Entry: 60 °C
